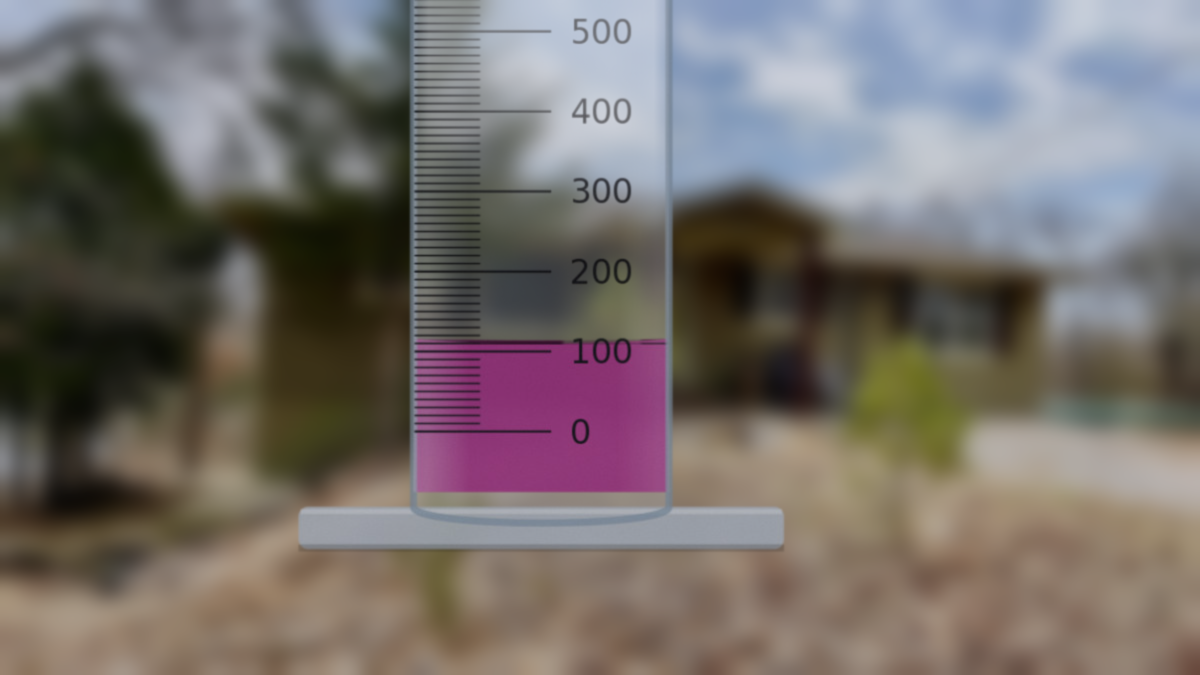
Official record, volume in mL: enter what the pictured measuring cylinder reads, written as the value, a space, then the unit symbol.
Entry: 110 mL
